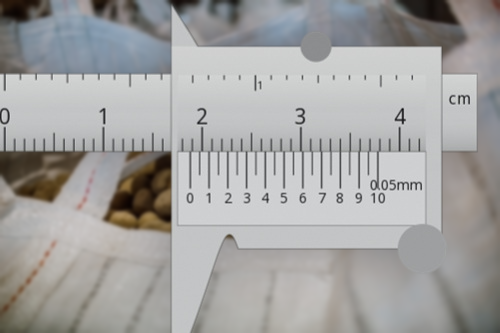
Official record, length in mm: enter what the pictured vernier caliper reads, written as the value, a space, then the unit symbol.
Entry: 18.8 mm
